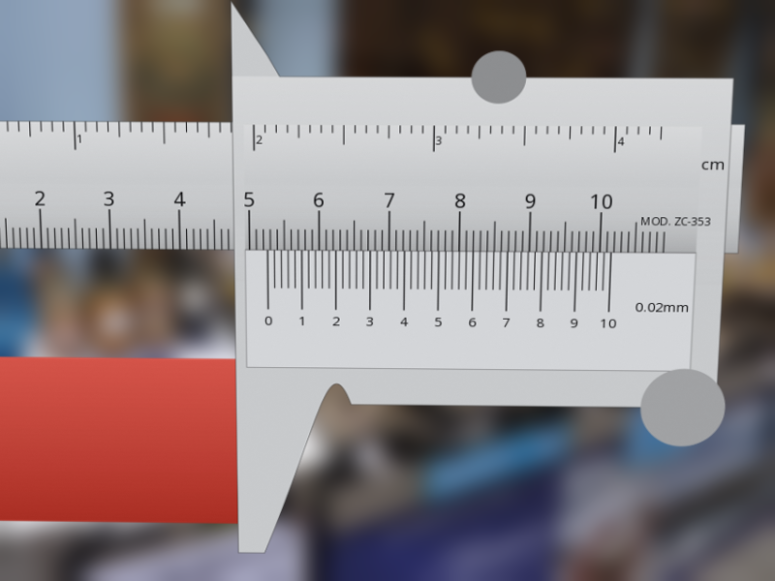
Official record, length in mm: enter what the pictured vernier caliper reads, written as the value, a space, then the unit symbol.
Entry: 52.6 mm
